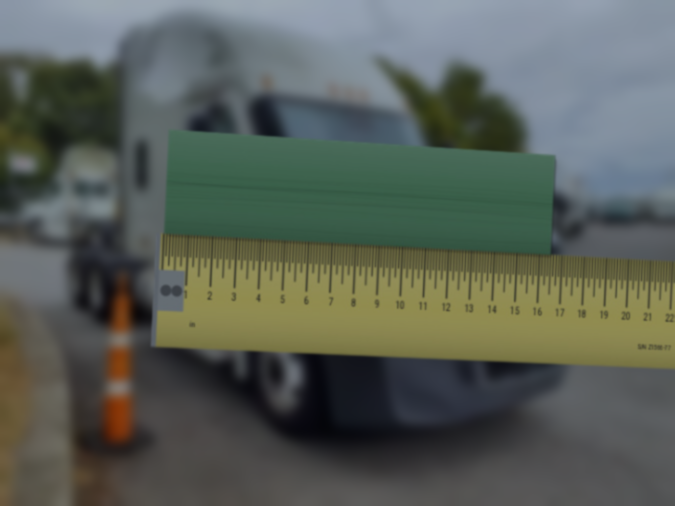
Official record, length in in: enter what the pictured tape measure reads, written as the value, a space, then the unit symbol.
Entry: 16.5 in
